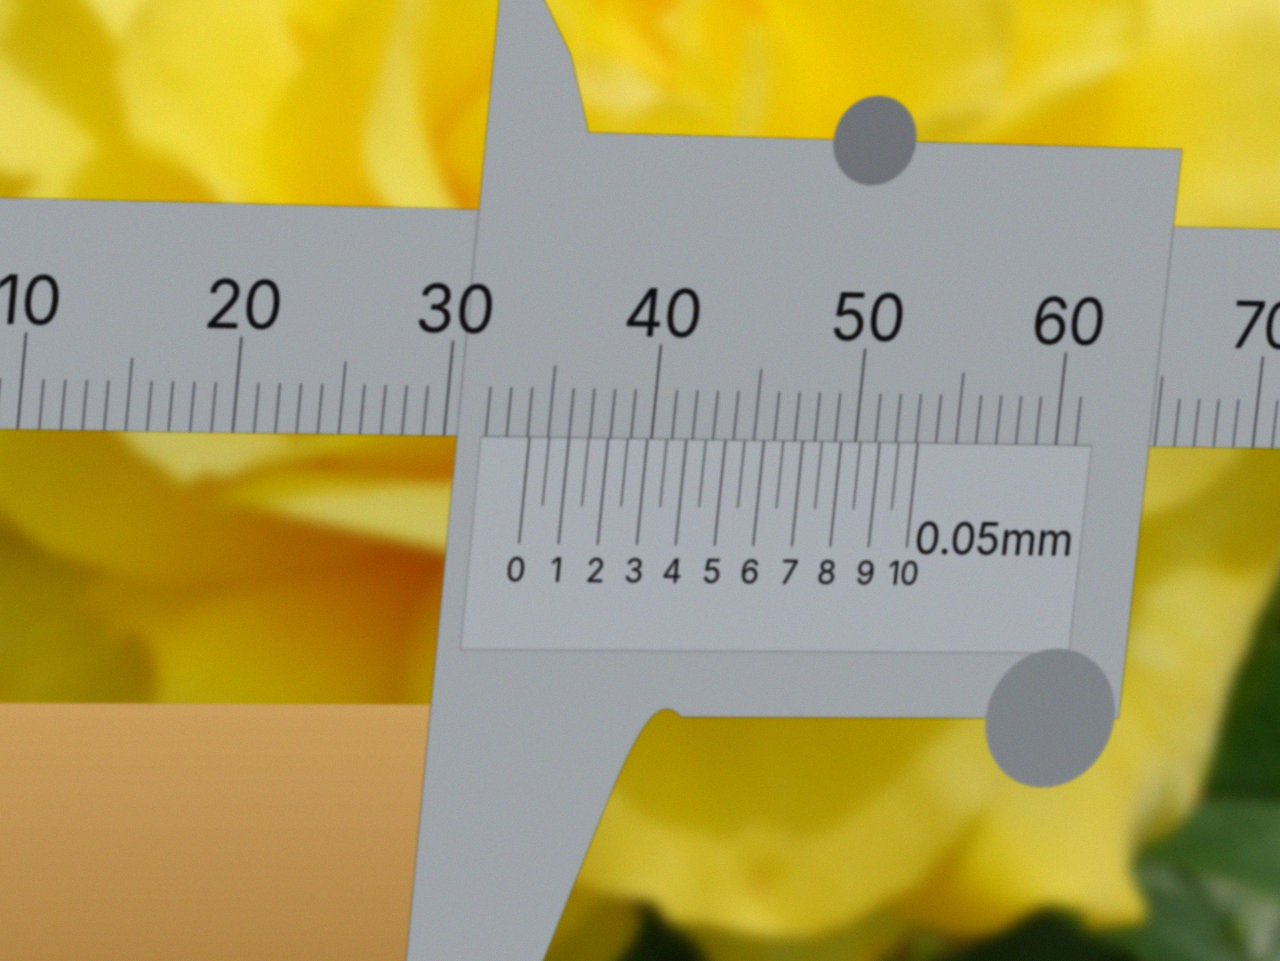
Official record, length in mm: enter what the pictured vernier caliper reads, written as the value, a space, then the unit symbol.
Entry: 34.1 mm
